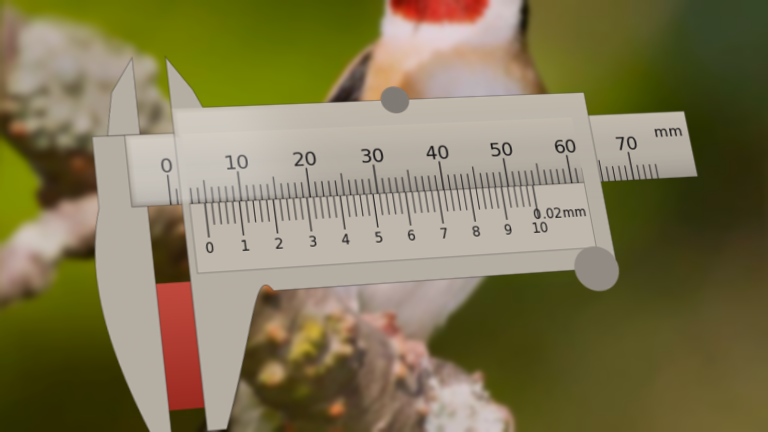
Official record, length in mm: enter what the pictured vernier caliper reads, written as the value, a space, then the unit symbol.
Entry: 4.8 mm
